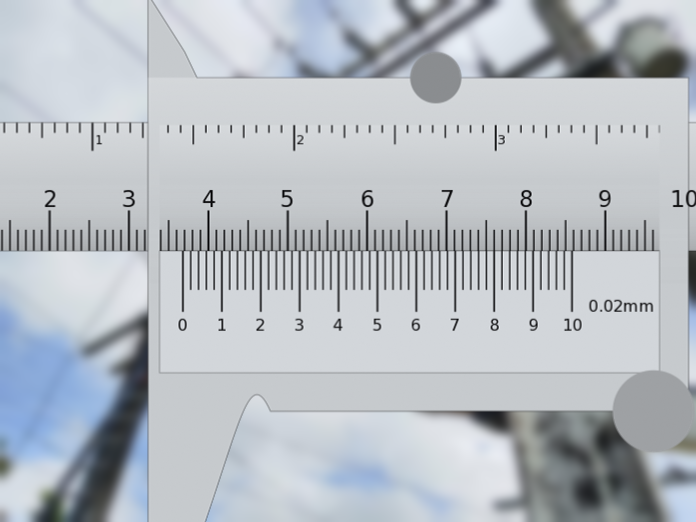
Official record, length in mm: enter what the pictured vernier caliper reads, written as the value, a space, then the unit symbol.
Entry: 36.8 mm
